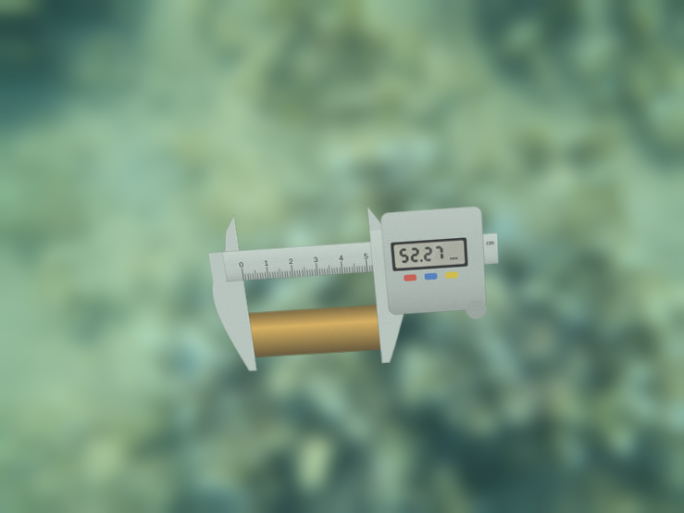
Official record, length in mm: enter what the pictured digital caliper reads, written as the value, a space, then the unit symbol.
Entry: 52.27 mm
